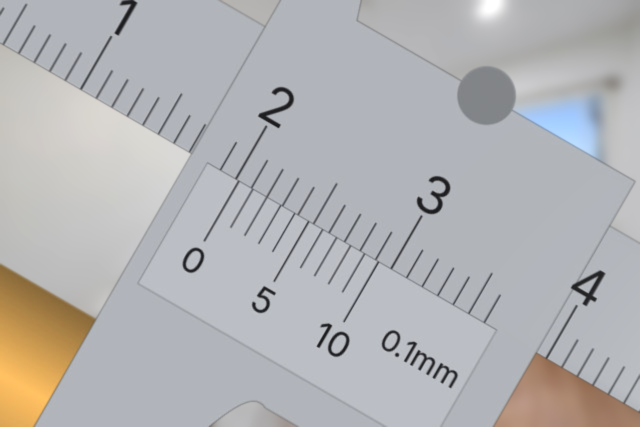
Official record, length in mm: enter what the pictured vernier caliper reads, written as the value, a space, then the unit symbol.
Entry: 20.2 mm
